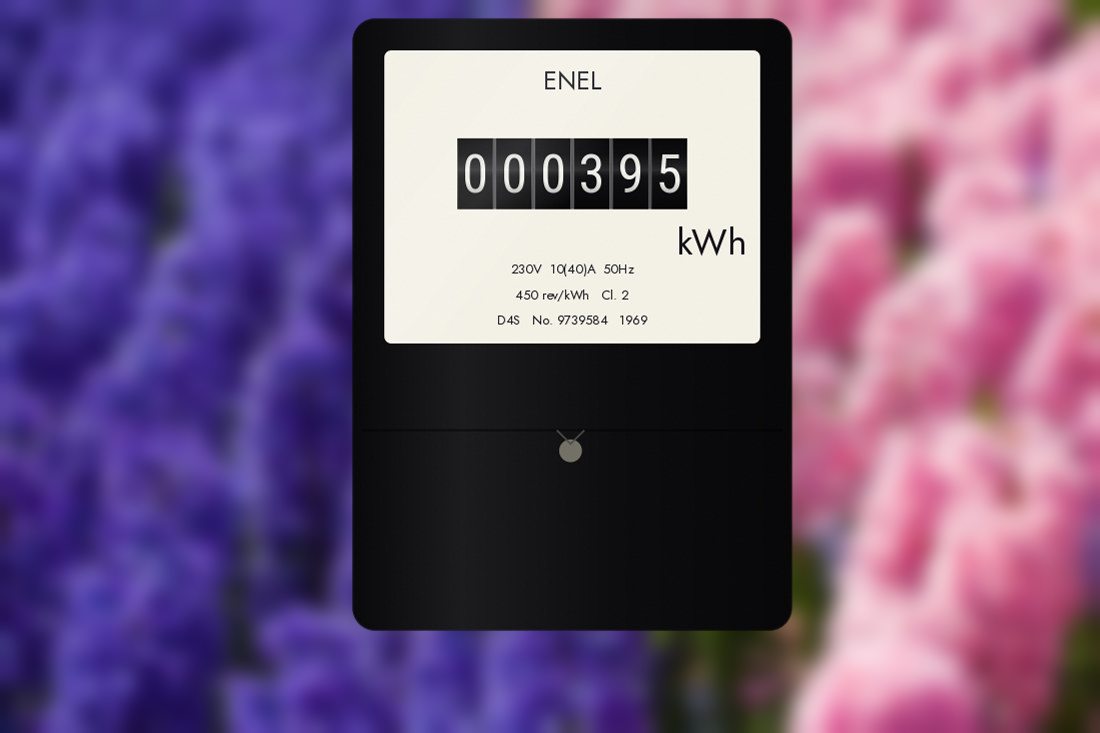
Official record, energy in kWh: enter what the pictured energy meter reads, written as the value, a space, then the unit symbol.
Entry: 395 kWh
